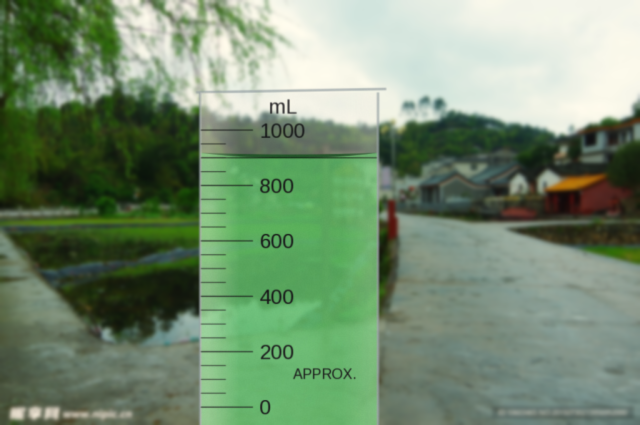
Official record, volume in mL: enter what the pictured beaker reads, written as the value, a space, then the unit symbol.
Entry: 900 mL
